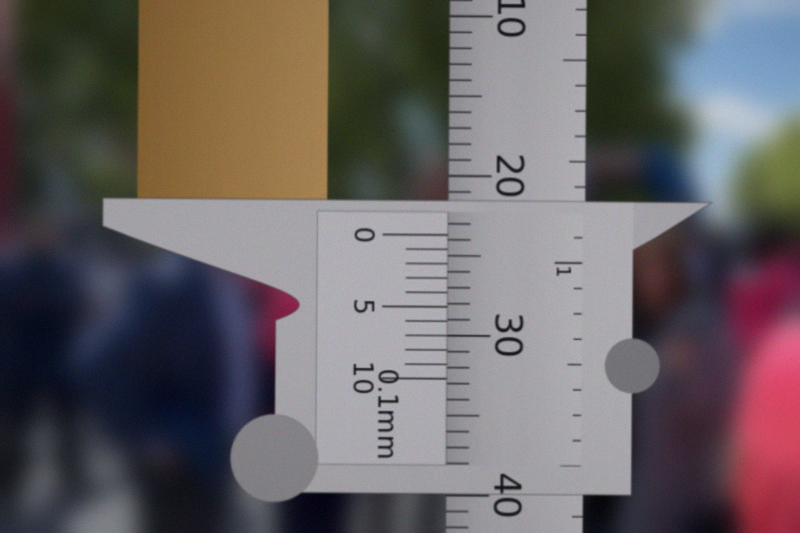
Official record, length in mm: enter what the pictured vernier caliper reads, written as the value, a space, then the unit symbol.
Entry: 23.7 mm
